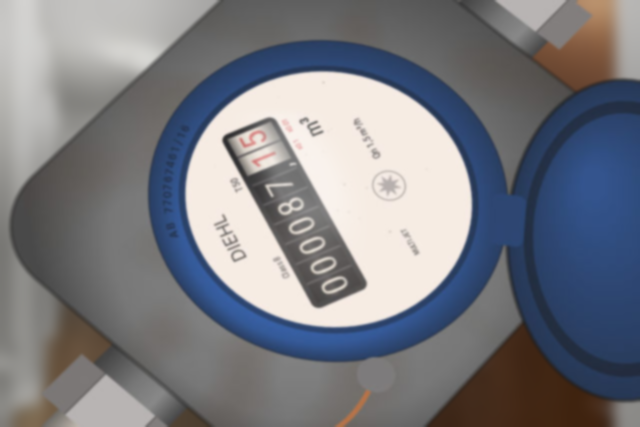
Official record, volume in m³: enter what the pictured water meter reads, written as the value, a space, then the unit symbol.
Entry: 87.15 m³
